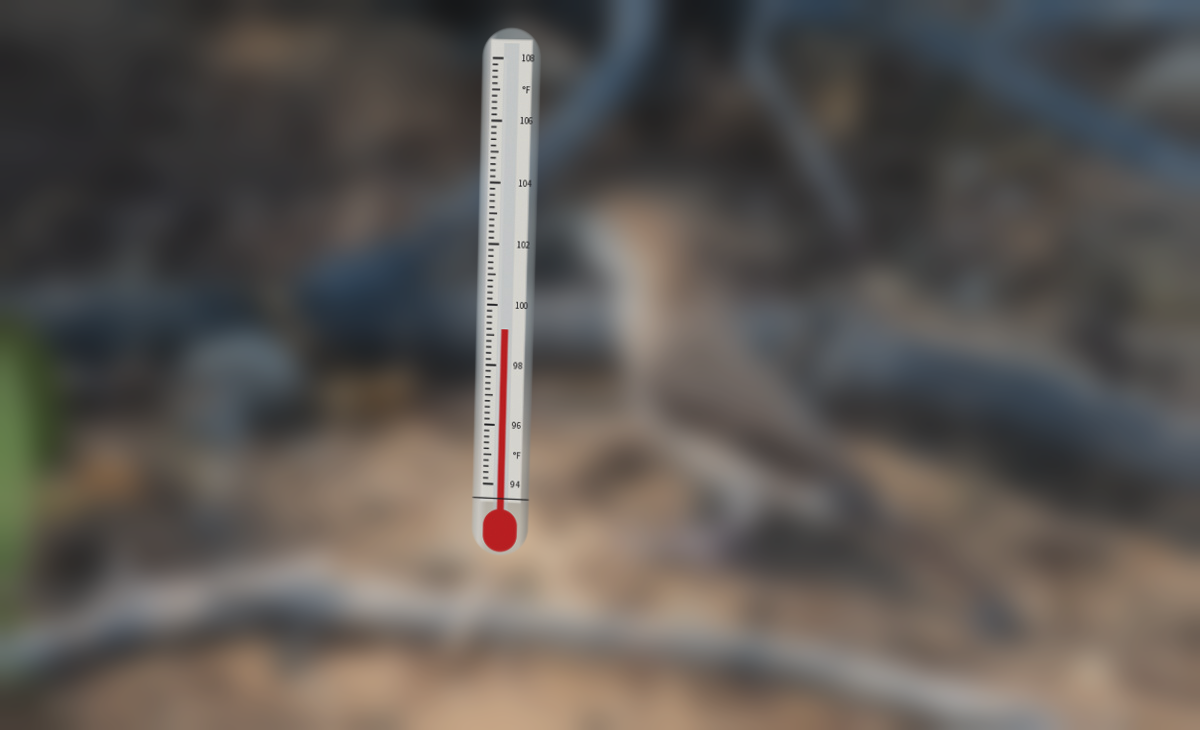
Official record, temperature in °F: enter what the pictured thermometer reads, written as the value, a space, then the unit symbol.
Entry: 99.2 °F
